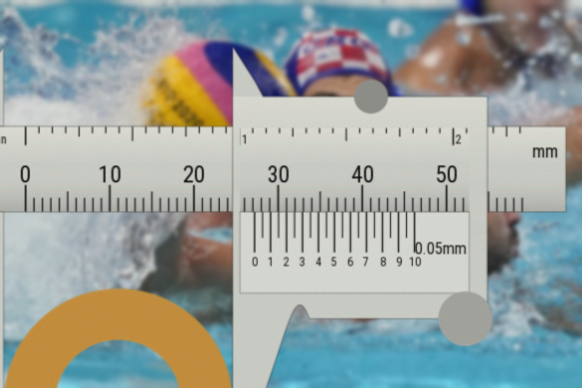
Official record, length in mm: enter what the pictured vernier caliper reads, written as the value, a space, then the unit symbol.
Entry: 27.2 mm
